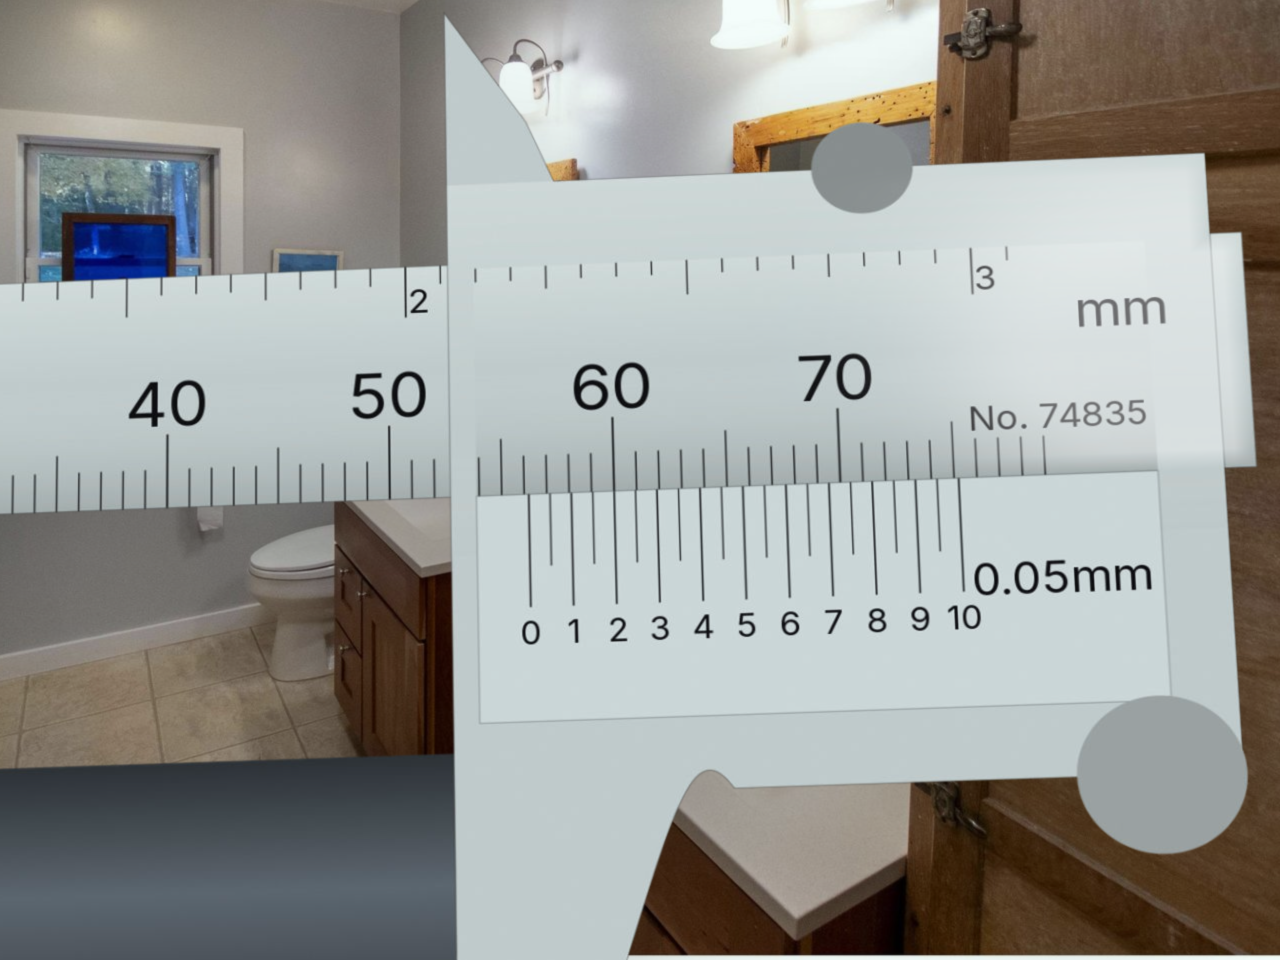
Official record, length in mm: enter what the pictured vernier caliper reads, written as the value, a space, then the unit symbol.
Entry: 56.2 mm
